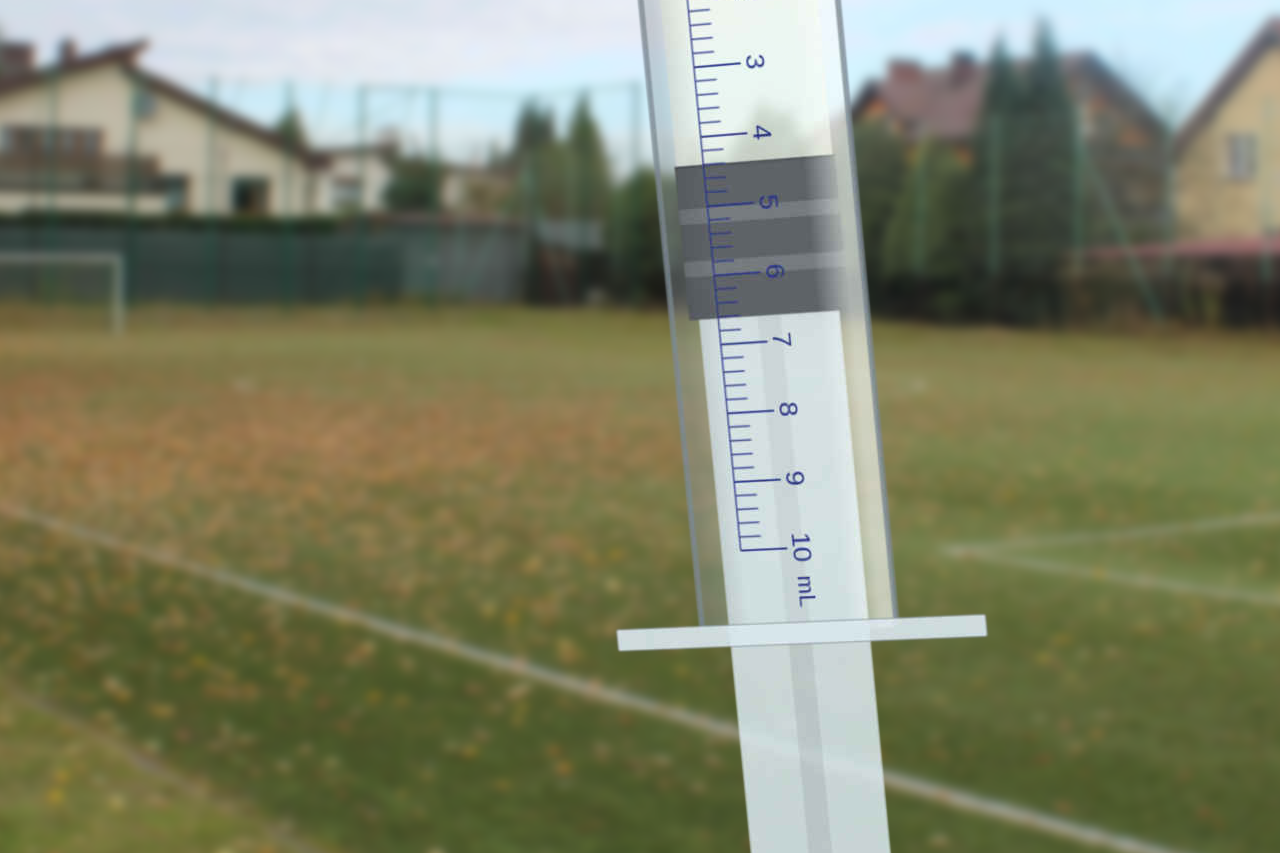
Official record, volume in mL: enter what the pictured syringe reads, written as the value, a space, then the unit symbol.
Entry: 4.4 mL
